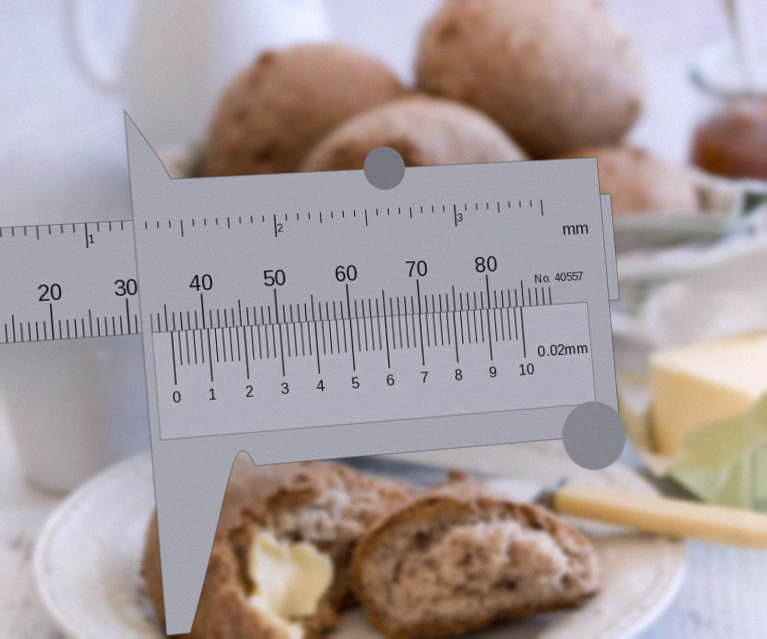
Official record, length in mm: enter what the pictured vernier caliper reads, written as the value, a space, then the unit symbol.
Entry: 35.6 mm
